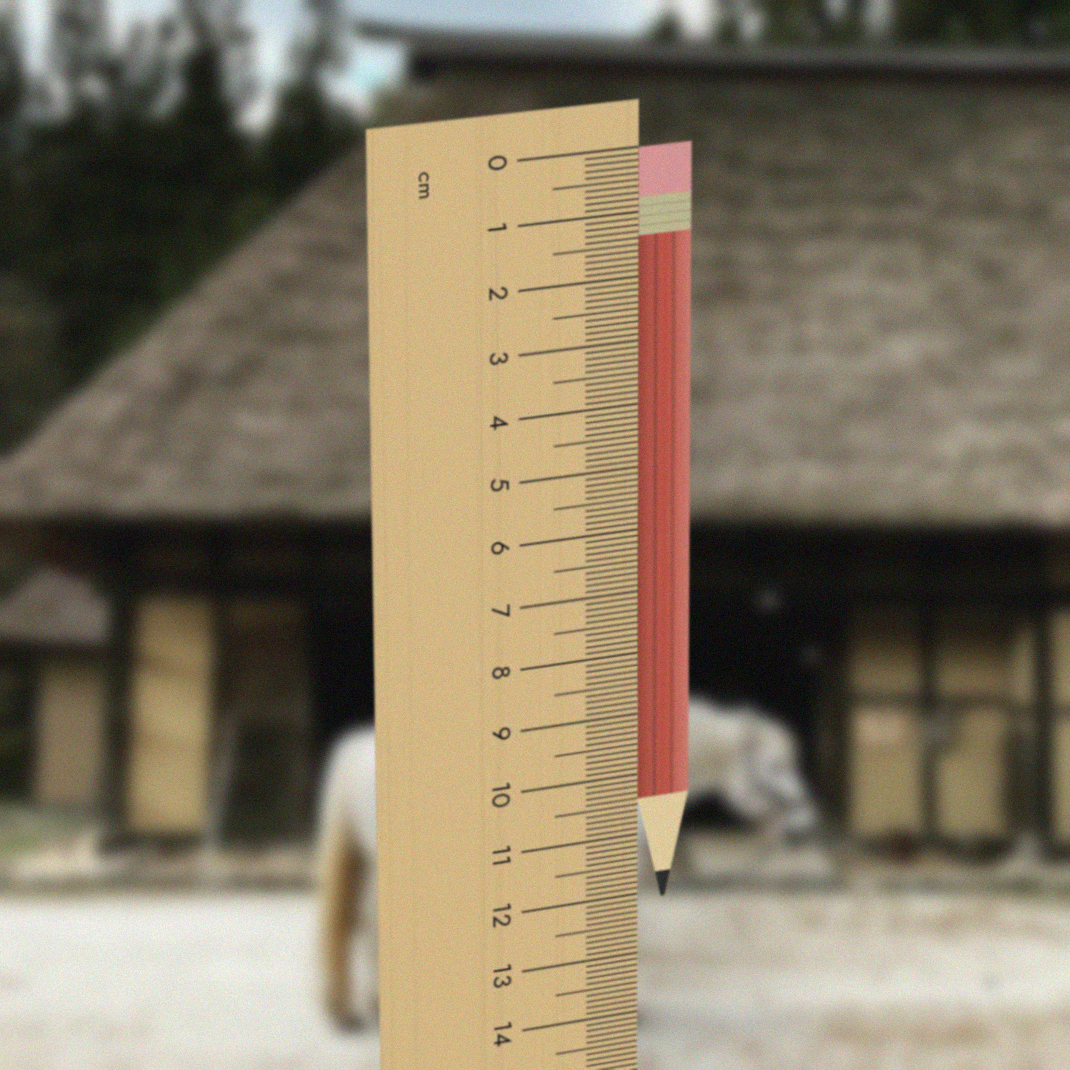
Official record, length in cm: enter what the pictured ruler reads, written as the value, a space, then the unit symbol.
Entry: 12.1 cm
